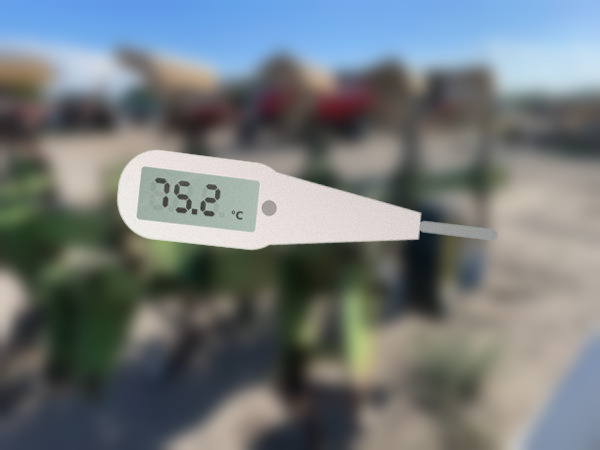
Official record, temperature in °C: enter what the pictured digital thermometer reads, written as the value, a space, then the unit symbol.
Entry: 75.2 °C
